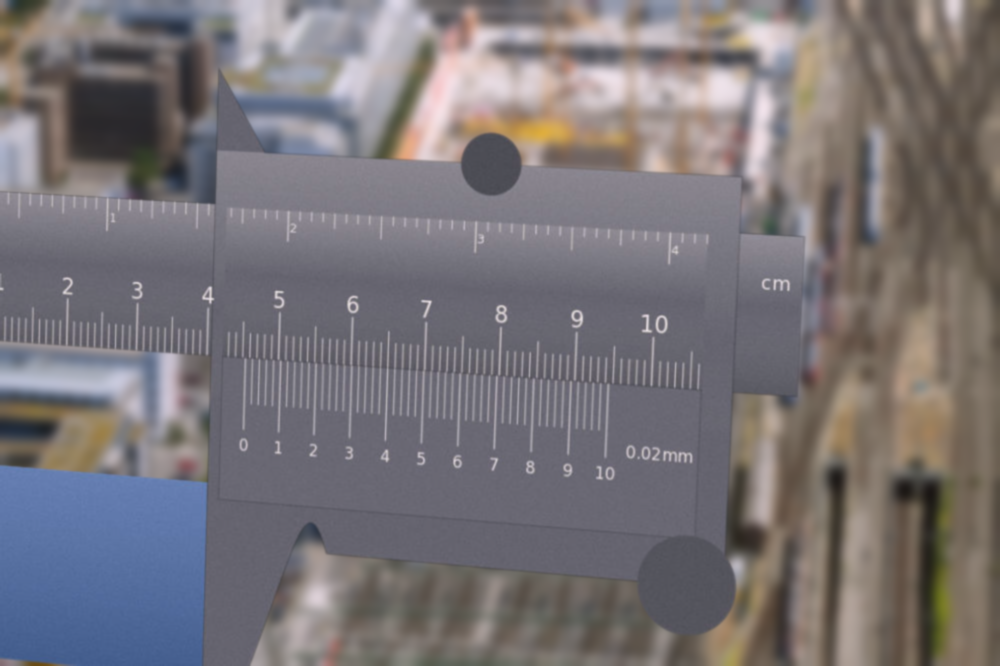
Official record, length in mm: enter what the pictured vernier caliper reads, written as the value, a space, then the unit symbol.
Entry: 45.4 mm
